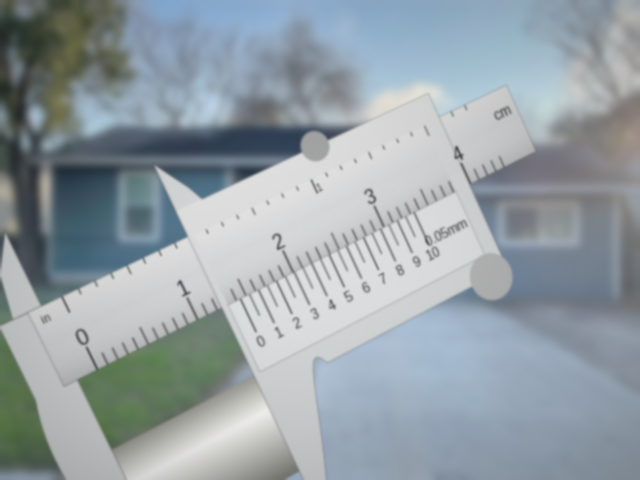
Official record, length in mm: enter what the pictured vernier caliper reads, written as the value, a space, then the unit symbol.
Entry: 14.4 mm
